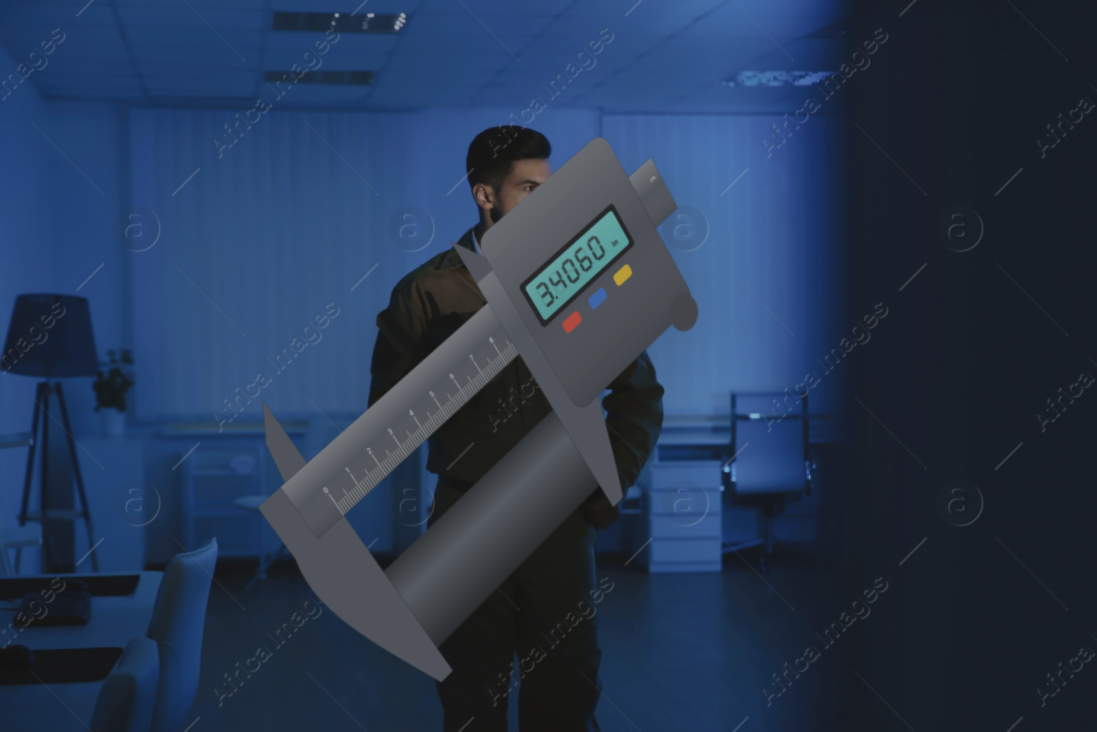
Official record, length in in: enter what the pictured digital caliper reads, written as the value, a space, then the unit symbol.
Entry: 3.4060 in
